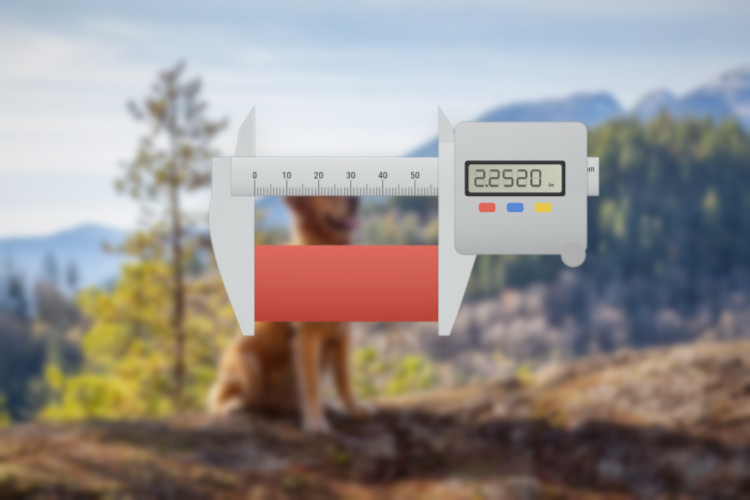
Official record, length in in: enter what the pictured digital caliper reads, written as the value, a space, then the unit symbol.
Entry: 2.2520 in
